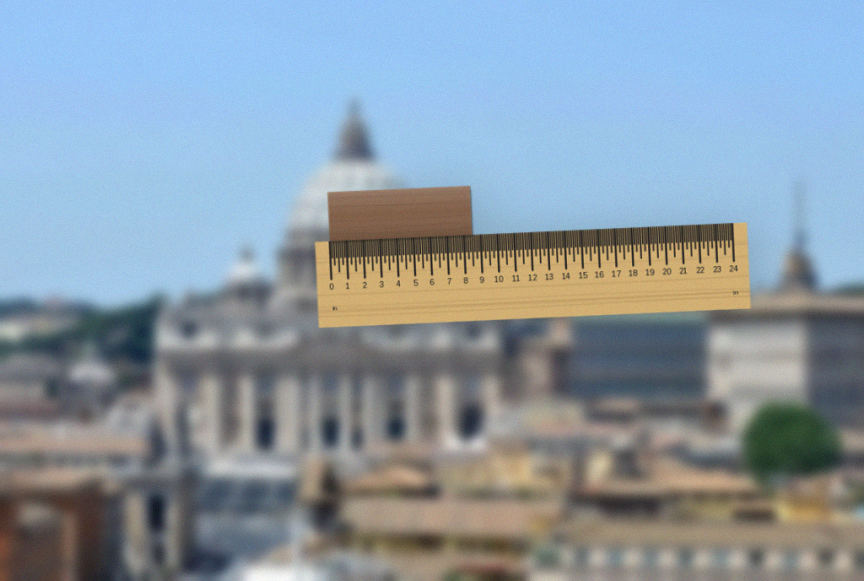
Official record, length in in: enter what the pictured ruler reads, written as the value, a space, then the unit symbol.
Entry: 8.5 in
